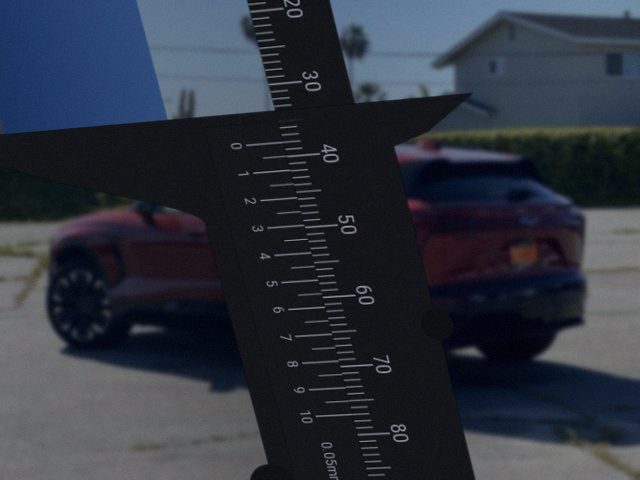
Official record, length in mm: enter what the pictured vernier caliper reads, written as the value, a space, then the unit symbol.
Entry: 38.0 mm
